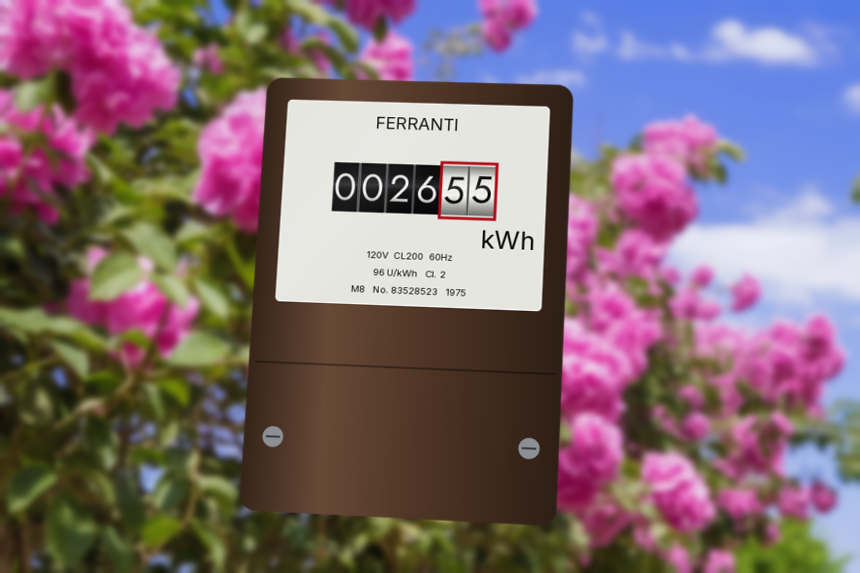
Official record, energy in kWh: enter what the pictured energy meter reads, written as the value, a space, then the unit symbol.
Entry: 26.55 kWh
